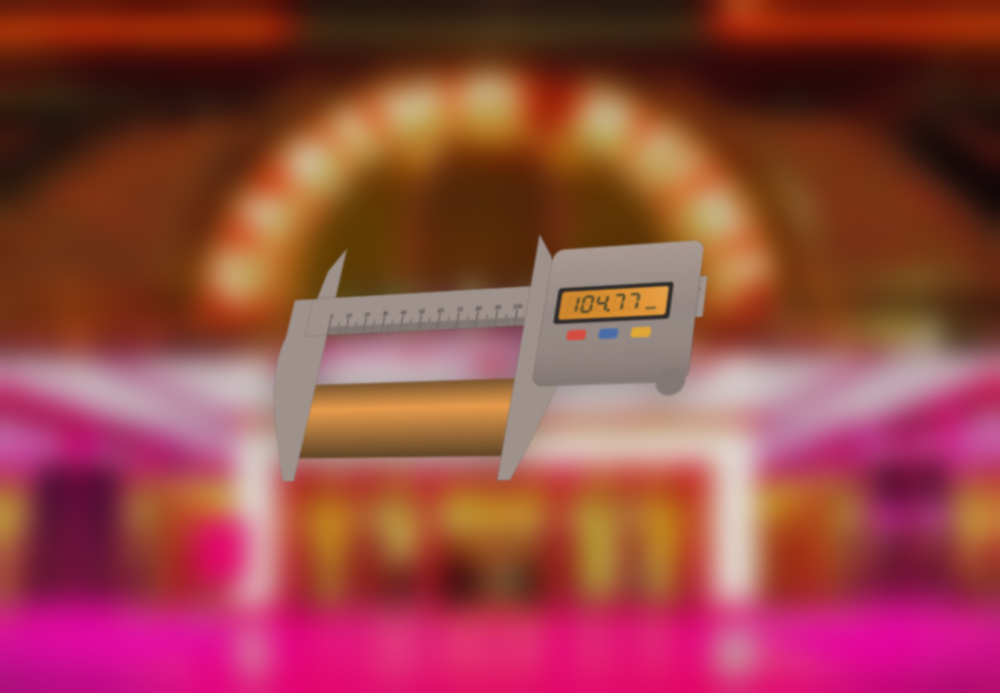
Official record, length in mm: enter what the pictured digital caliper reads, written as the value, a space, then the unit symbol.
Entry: 104.77 mm
